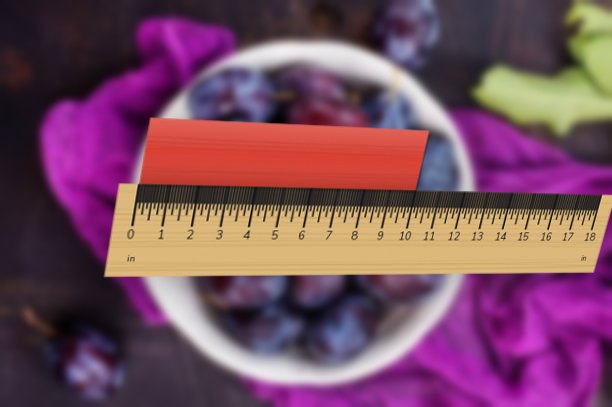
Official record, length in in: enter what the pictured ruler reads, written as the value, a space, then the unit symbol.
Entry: 10 in
